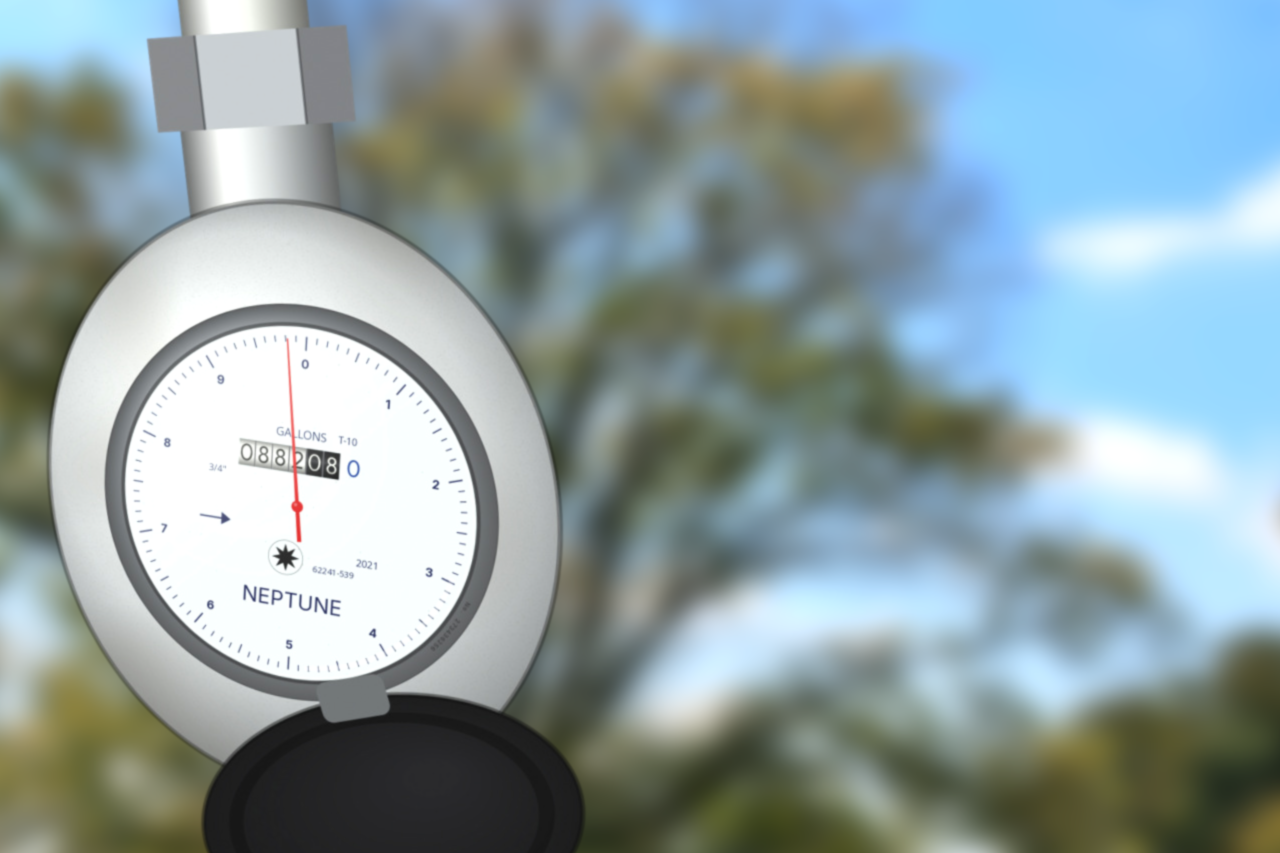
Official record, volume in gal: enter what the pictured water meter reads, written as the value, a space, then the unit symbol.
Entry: 882079.8 gal
